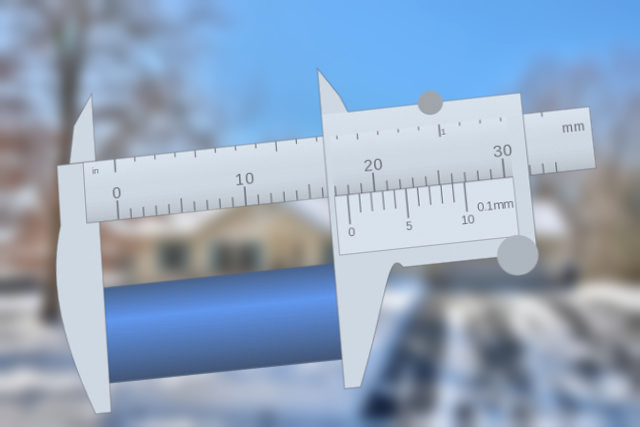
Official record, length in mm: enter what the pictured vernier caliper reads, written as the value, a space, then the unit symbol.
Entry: 17.9 mm
